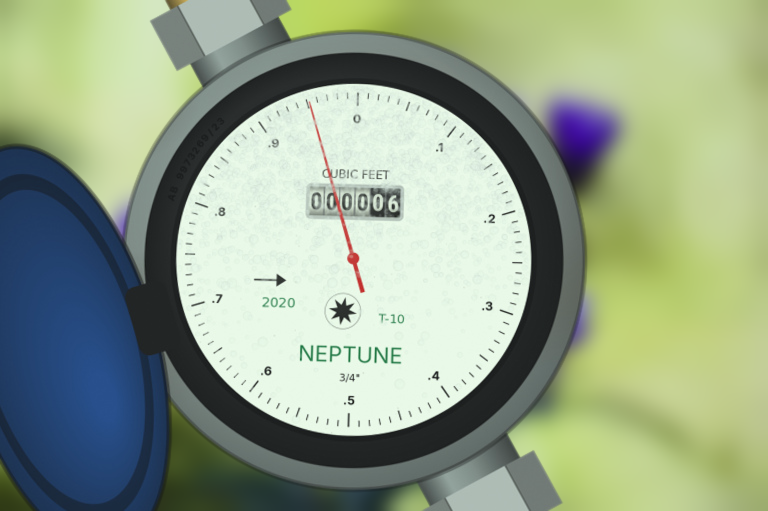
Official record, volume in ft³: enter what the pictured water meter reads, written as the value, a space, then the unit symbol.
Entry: 5.95 ft³
